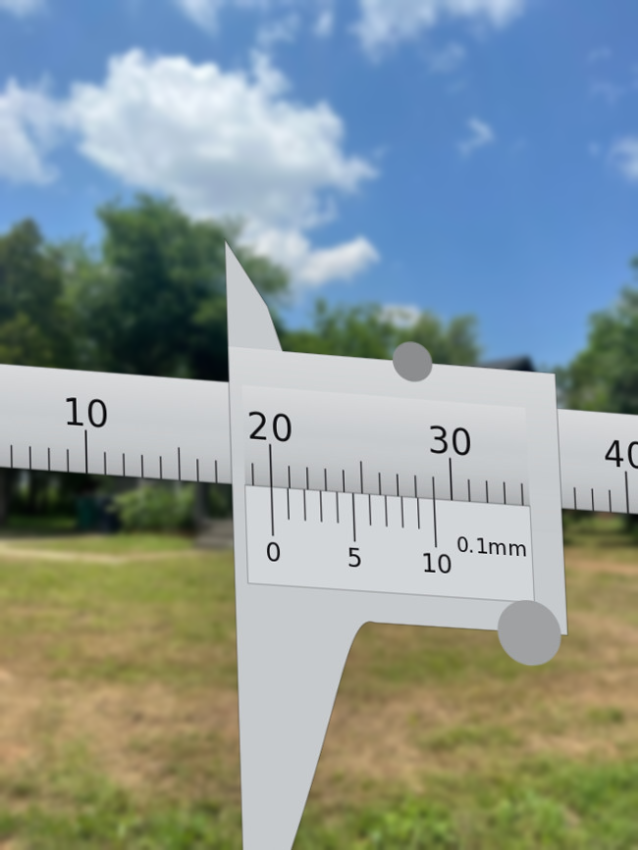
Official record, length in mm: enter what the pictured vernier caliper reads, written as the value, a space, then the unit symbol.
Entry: 20.0 mm
